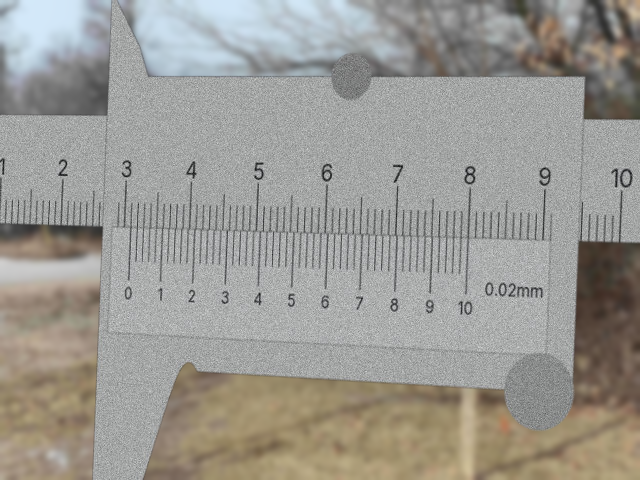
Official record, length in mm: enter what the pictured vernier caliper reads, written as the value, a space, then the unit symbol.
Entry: 31.0 mm
